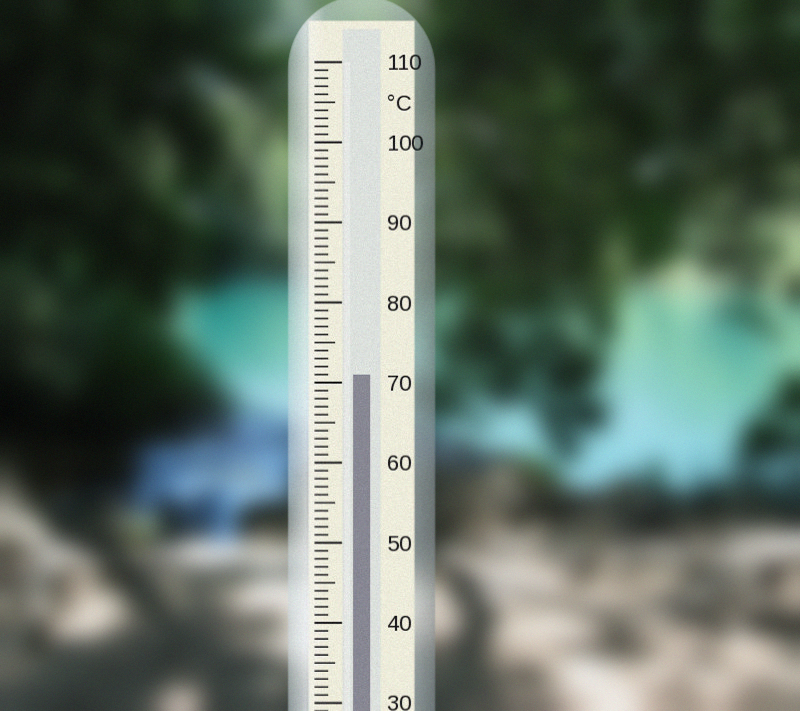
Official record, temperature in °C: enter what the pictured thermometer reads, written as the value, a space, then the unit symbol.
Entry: 71 °C
